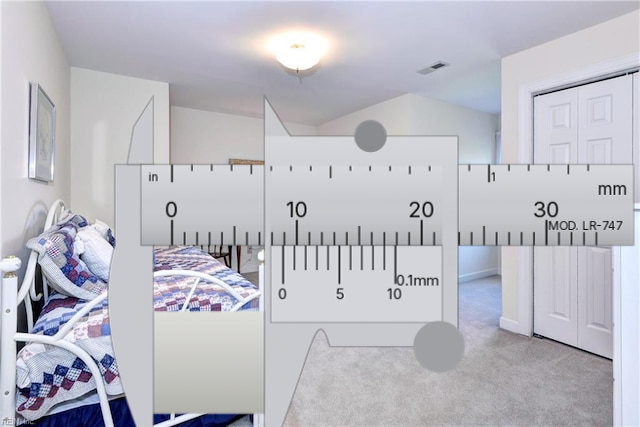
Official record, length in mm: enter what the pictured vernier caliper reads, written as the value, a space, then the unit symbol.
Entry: 8.9 mm
